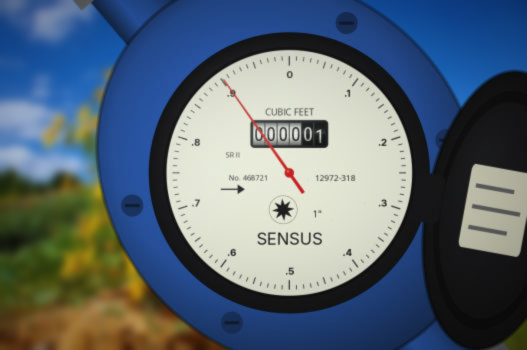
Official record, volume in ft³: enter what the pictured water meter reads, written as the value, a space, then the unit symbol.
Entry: 0.90 ft³
